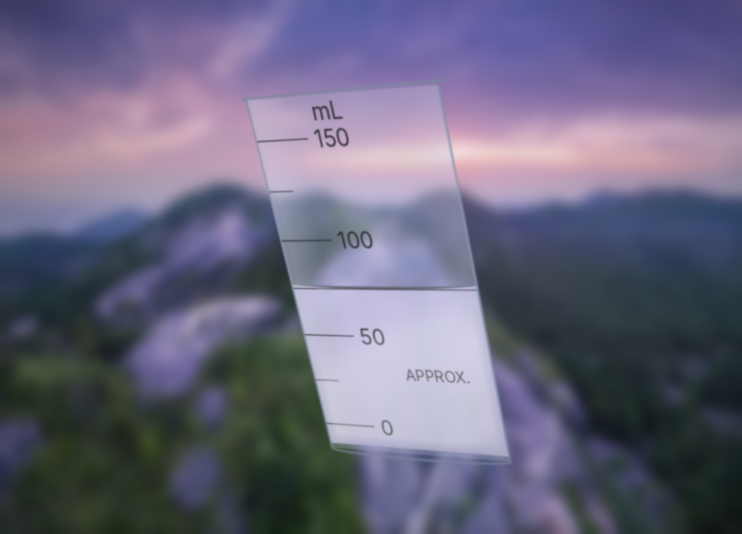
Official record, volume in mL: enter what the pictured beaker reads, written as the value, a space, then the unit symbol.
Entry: 75 mL
